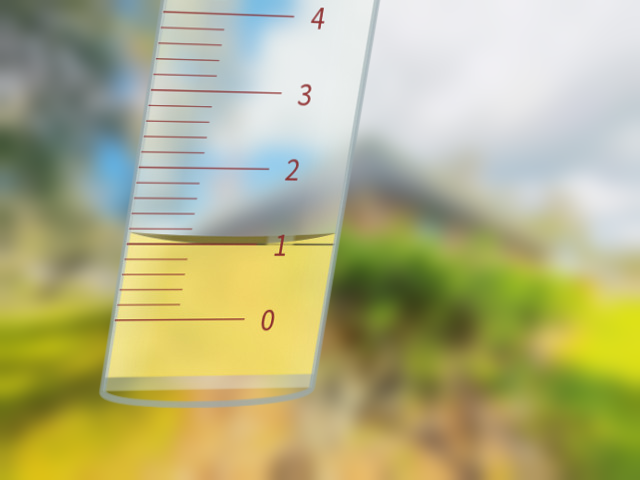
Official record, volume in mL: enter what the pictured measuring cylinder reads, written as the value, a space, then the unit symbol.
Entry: 1 mL
